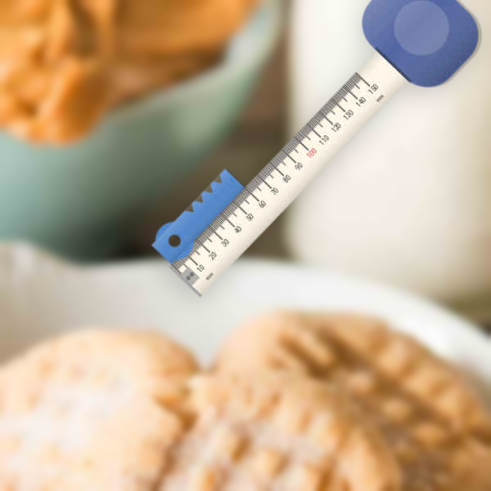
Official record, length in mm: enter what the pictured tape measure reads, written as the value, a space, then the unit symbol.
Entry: 60 mm
